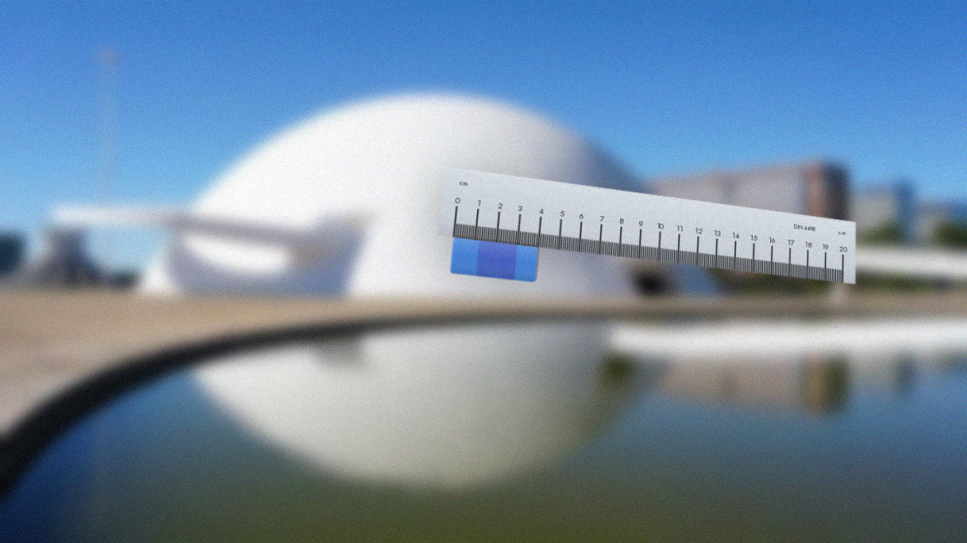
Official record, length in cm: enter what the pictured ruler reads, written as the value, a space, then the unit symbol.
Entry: 4 cm
